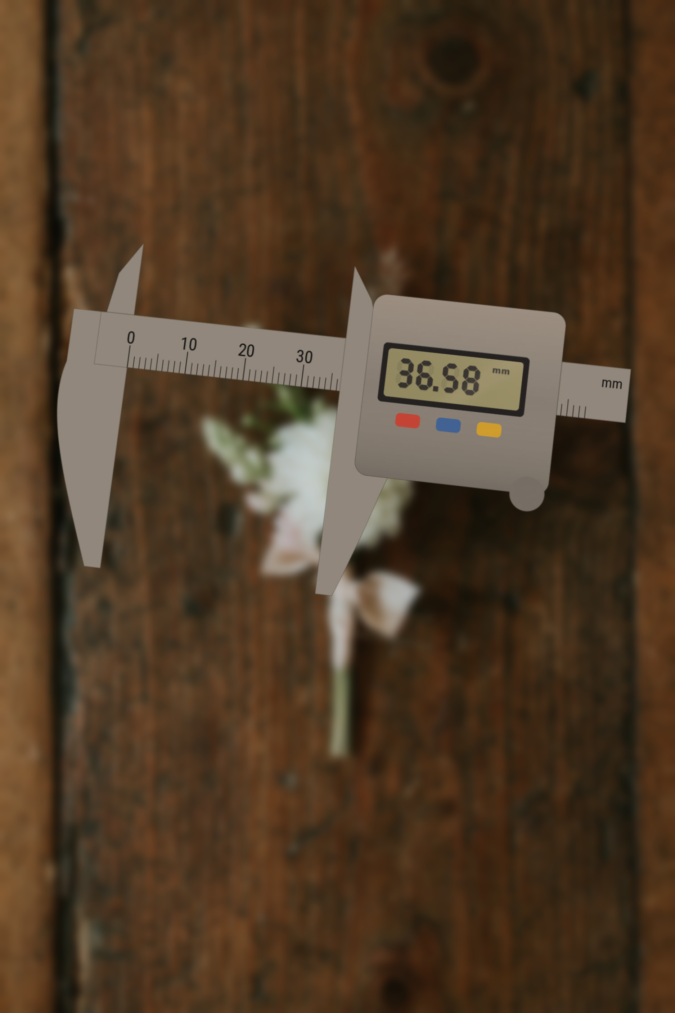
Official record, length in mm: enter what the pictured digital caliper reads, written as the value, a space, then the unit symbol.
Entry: 36.58 mm
